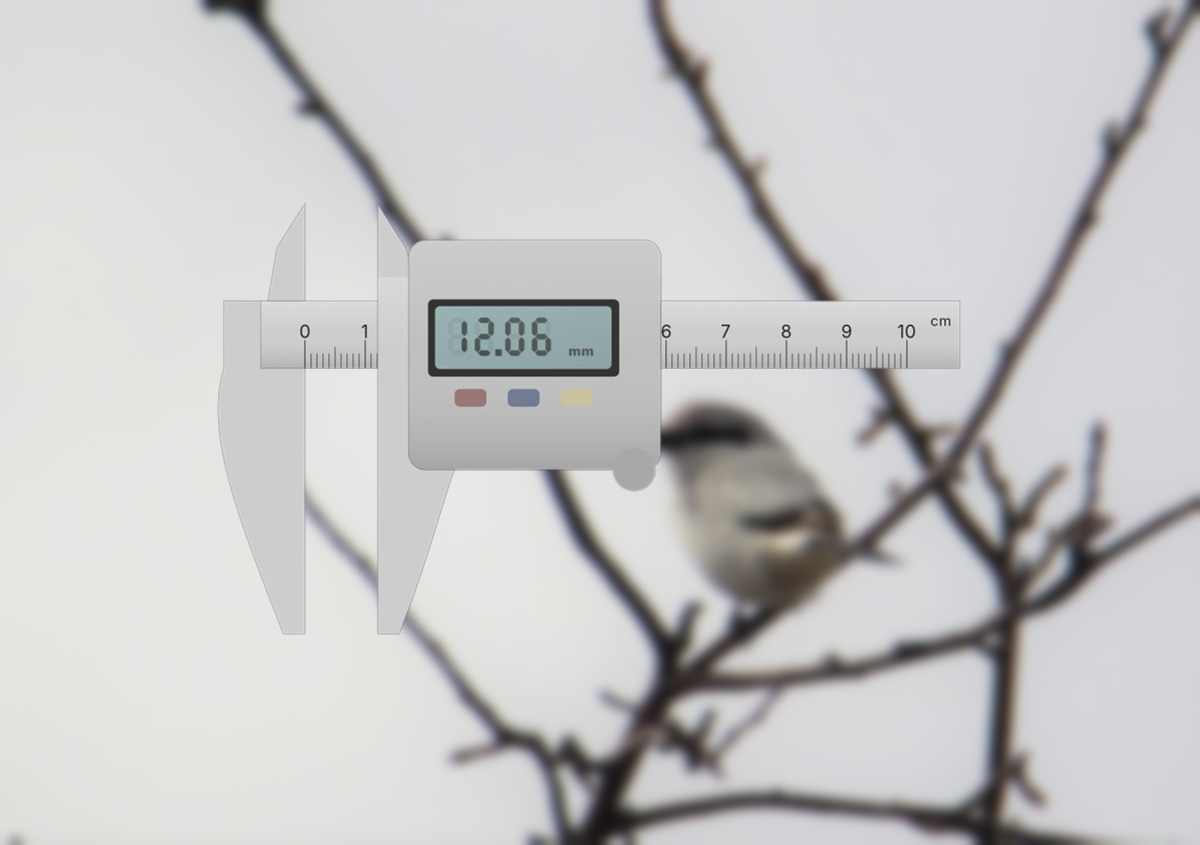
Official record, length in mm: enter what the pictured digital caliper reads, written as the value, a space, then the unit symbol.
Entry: 12.06 mm
